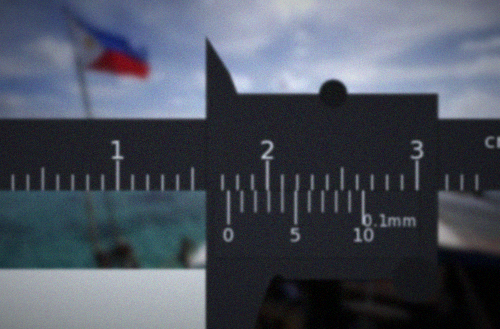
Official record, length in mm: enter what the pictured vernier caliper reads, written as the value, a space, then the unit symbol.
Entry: 17.4 mm
